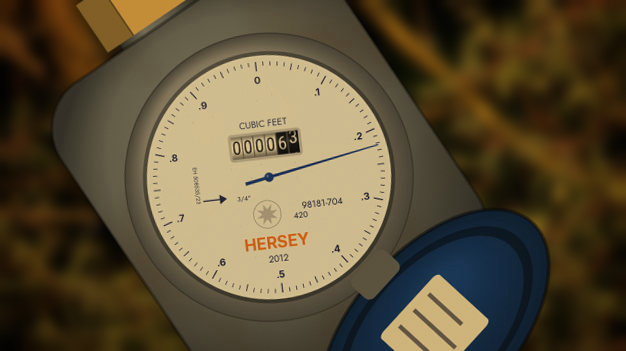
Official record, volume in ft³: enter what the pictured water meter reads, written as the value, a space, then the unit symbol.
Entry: 63.22 ft³
